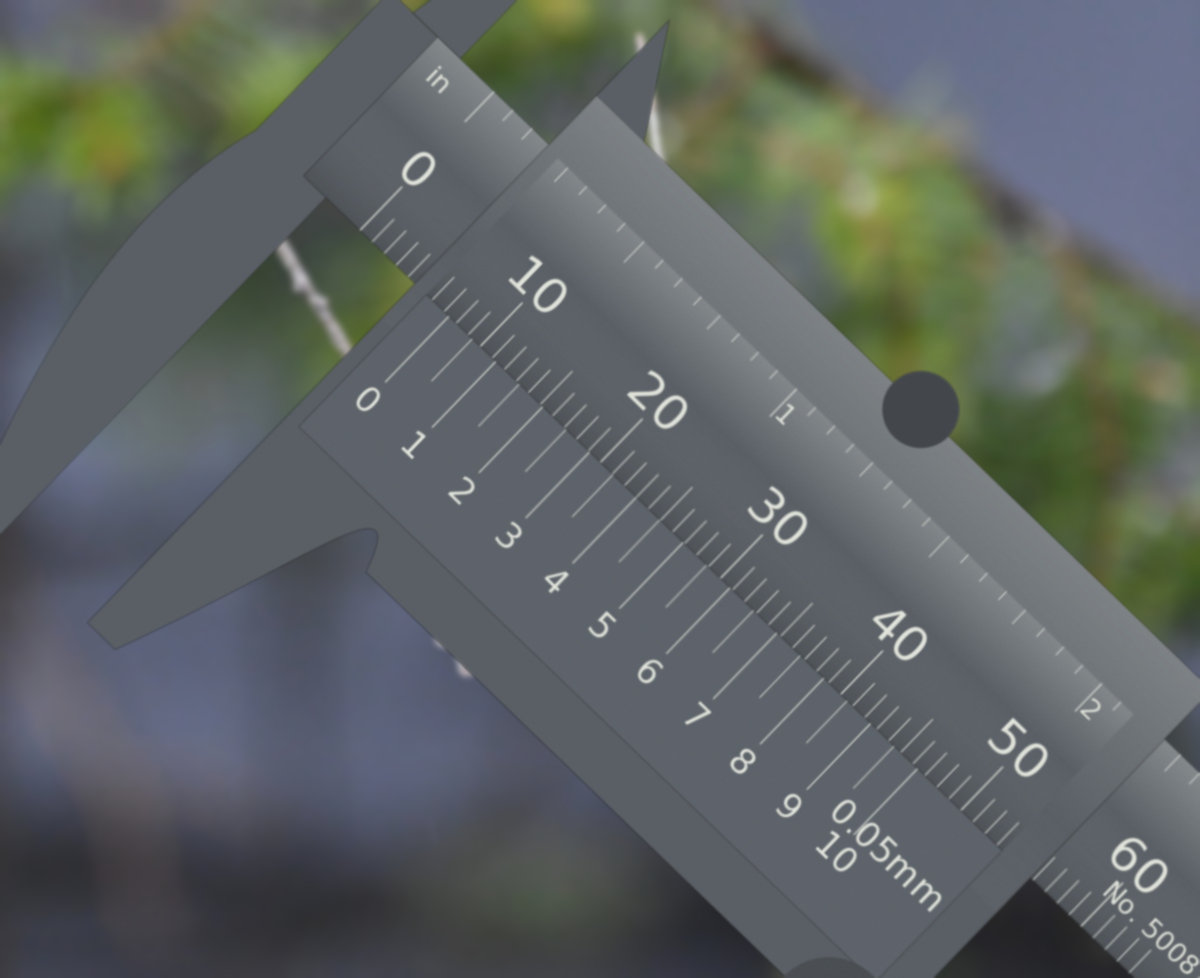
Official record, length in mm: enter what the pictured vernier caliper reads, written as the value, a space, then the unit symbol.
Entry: 7.4 mm
